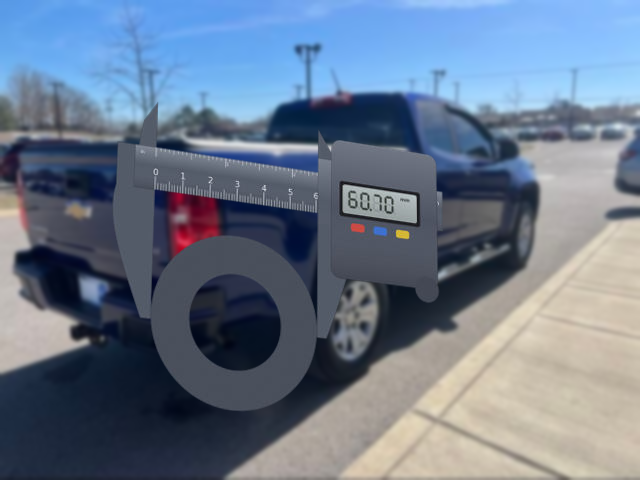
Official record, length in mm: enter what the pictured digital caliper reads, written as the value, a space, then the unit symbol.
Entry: 60.70 mm
